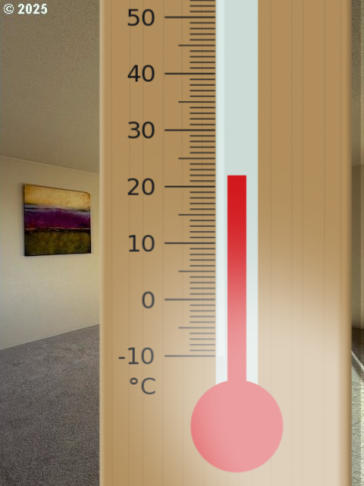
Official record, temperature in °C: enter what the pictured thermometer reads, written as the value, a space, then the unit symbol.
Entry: 22 °C
